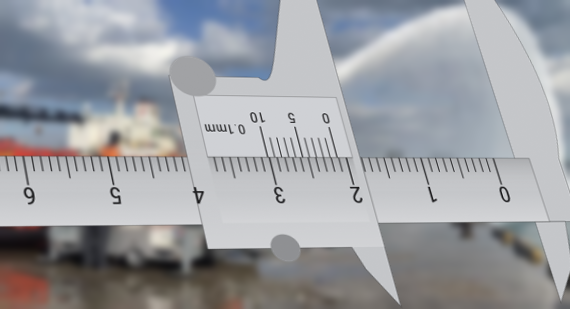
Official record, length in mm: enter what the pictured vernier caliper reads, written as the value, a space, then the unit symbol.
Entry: 21.2 mm
